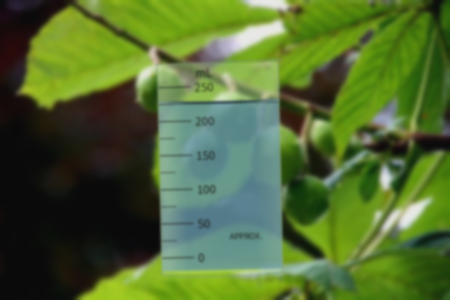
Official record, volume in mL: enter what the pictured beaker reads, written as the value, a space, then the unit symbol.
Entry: 225 mL
